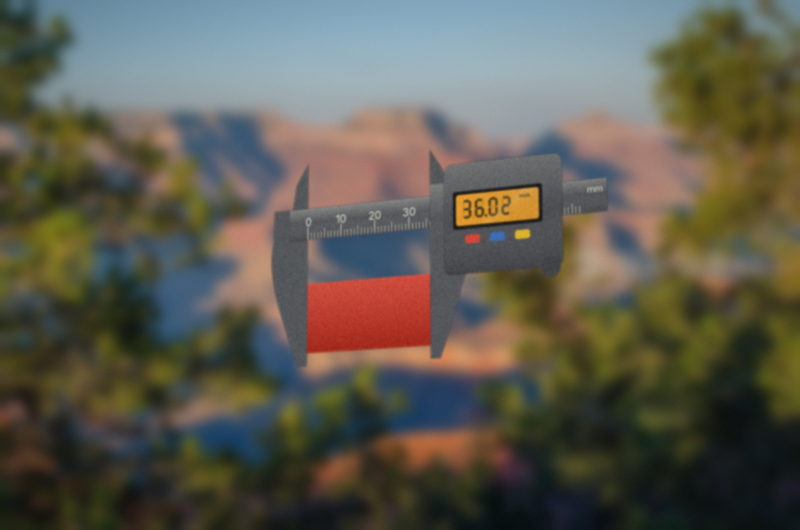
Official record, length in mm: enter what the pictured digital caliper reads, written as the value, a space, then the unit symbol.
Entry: 36.02 mm
